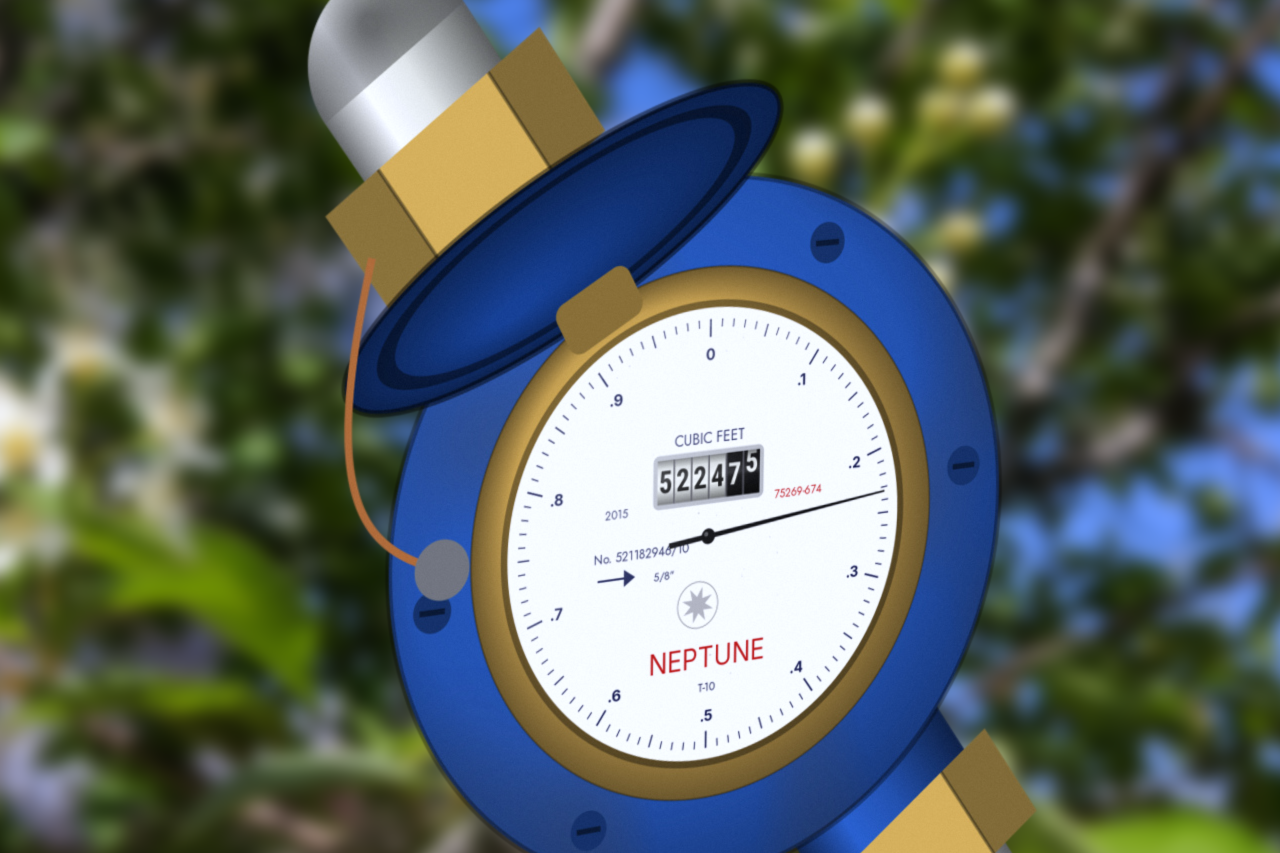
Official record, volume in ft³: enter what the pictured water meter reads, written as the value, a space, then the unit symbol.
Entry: 522475.23 ft³
